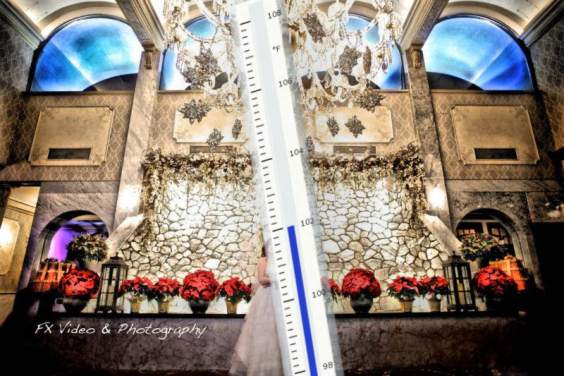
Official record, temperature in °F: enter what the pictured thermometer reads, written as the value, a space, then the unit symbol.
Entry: 102 °F
